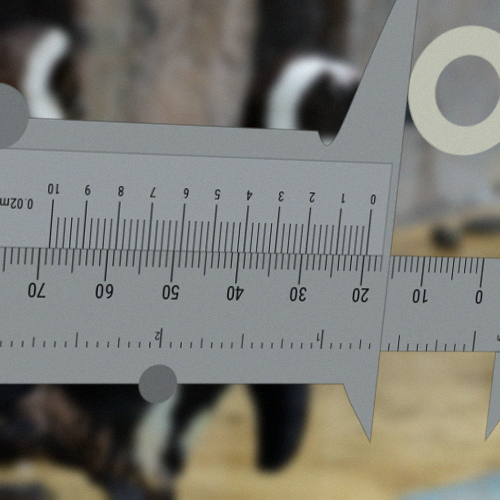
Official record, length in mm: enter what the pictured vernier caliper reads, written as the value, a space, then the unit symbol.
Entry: 19.6 mm
